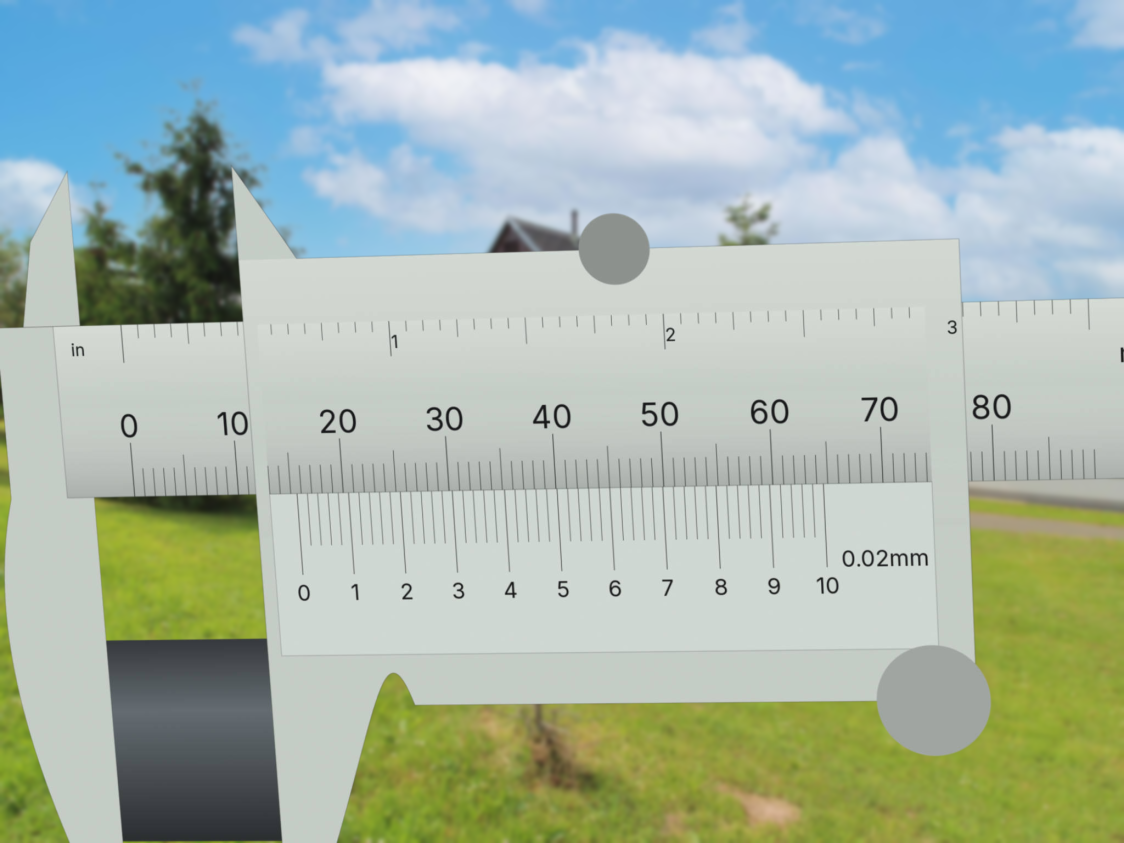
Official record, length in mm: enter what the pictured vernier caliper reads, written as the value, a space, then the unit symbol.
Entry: 15.6 mm
